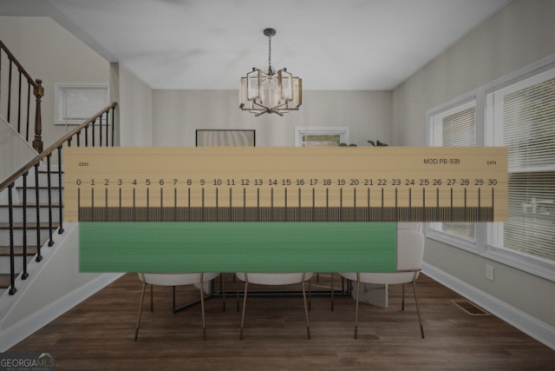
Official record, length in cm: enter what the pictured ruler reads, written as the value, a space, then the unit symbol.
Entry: 23 cm
